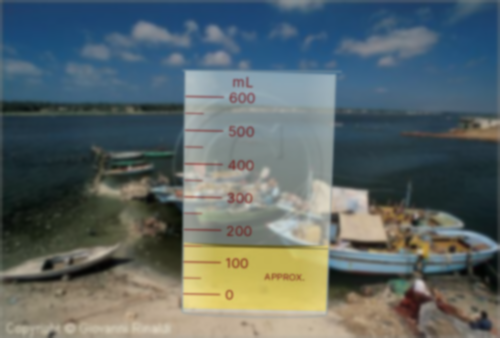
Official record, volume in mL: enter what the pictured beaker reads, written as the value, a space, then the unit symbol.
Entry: 150 mL
